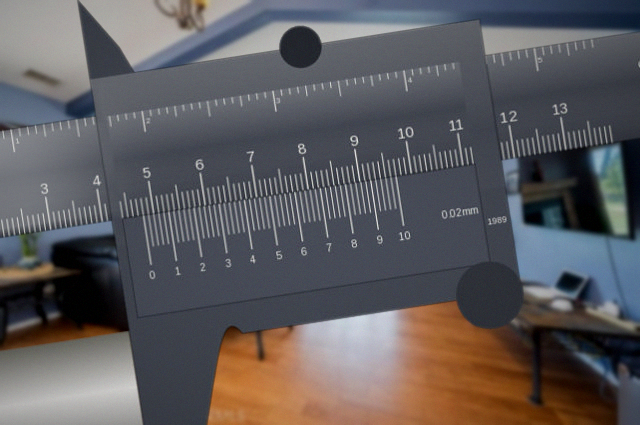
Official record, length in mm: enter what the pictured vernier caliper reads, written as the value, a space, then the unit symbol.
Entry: 48.0 mm
